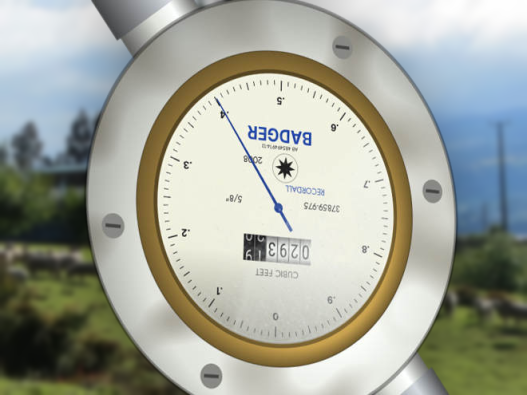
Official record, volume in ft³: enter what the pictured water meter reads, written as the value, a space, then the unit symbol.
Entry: 29319.40 ft³
